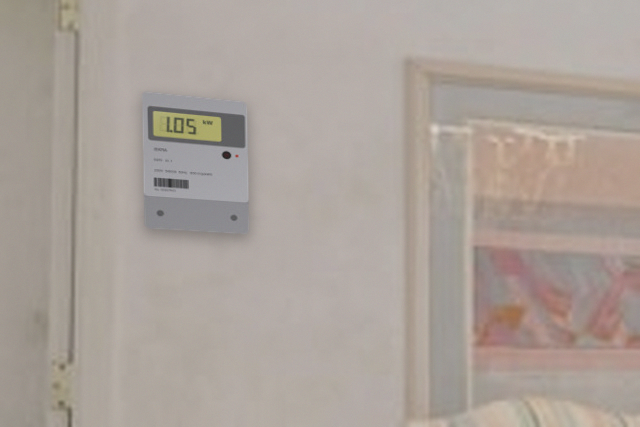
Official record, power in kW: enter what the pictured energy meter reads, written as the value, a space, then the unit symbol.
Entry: 1.05 kW
